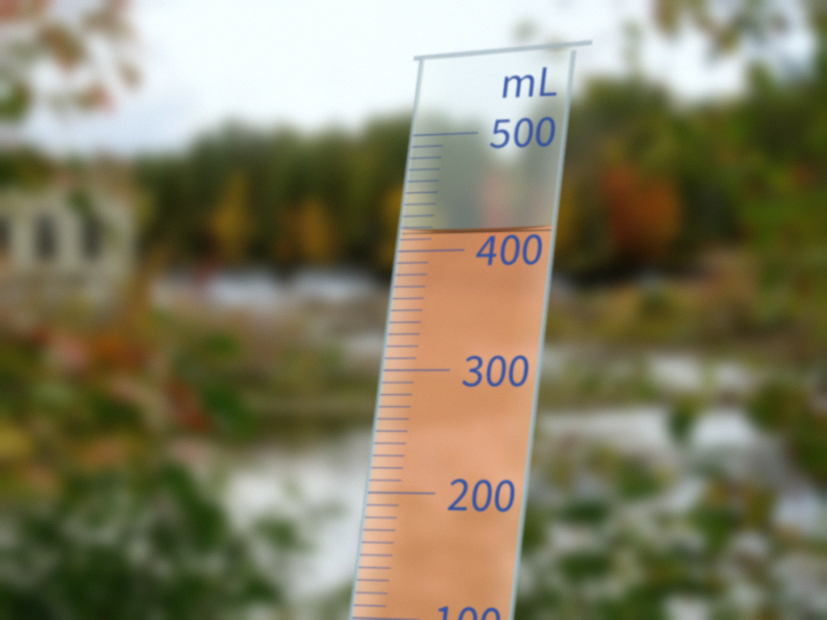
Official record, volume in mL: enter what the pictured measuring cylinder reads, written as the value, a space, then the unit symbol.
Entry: 415 mL
